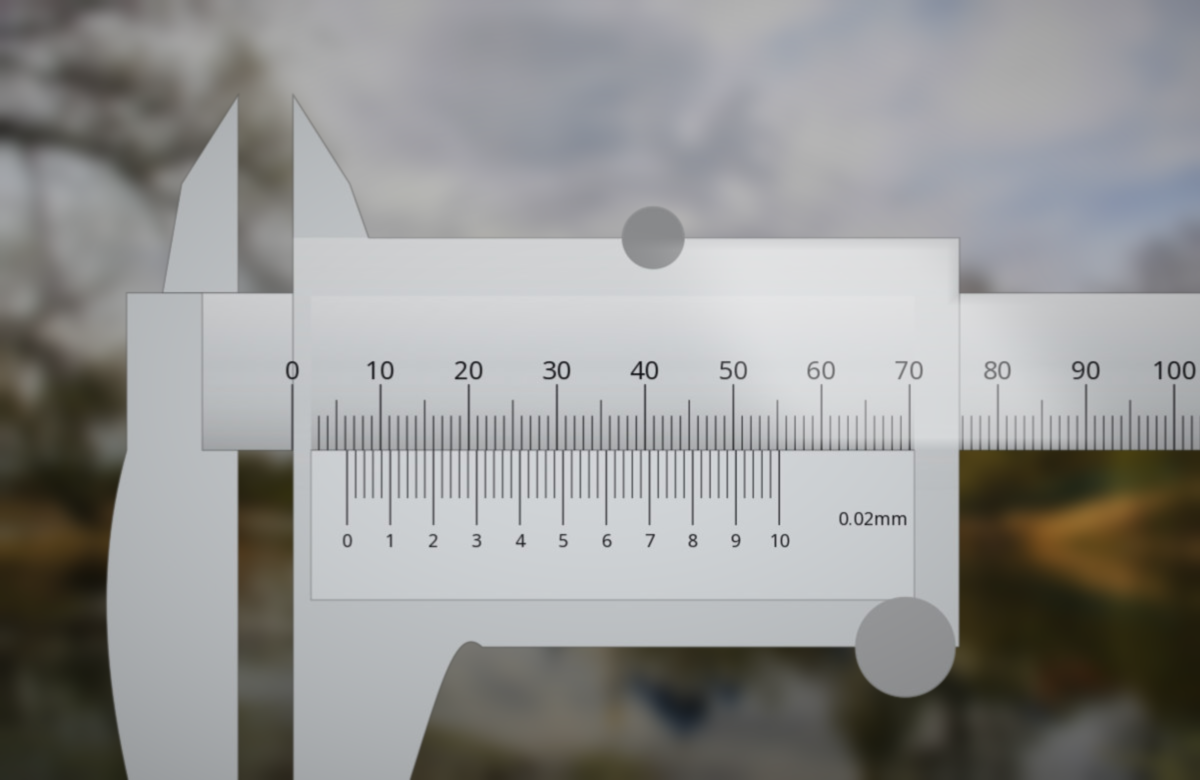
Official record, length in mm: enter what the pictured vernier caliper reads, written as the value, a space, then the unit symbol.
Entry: 6.2 mm
